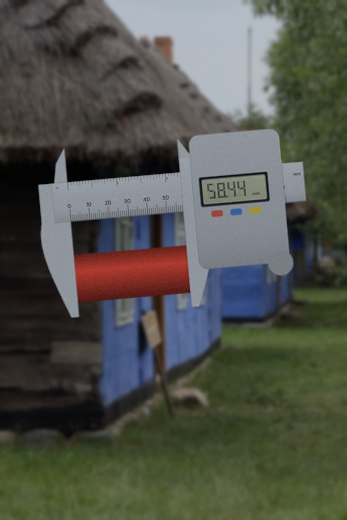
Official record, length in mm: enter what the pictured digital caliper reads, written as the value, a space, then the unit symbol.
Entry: 58.44 mm
